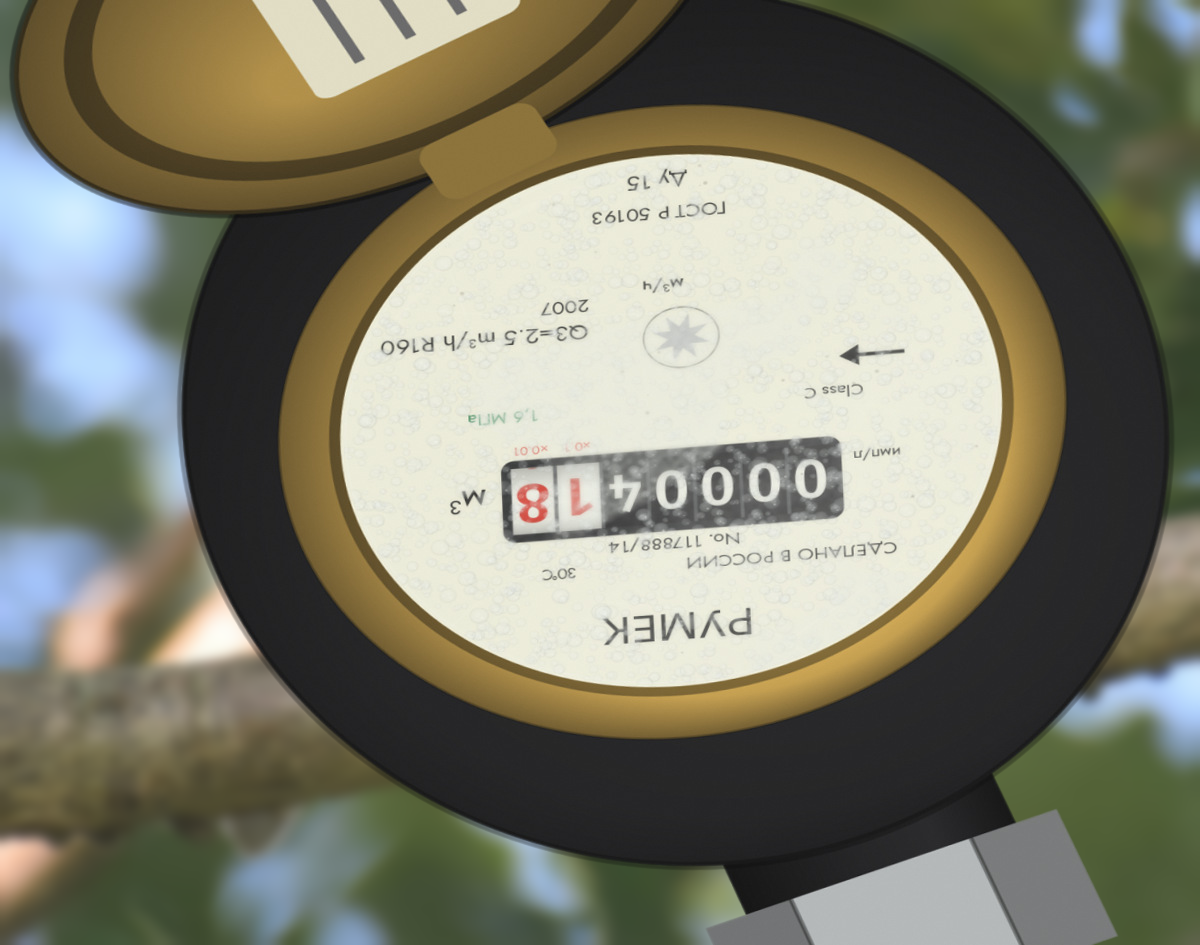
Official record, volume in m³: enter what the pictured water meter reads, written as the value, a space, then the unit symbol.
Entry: 4.18 m³
